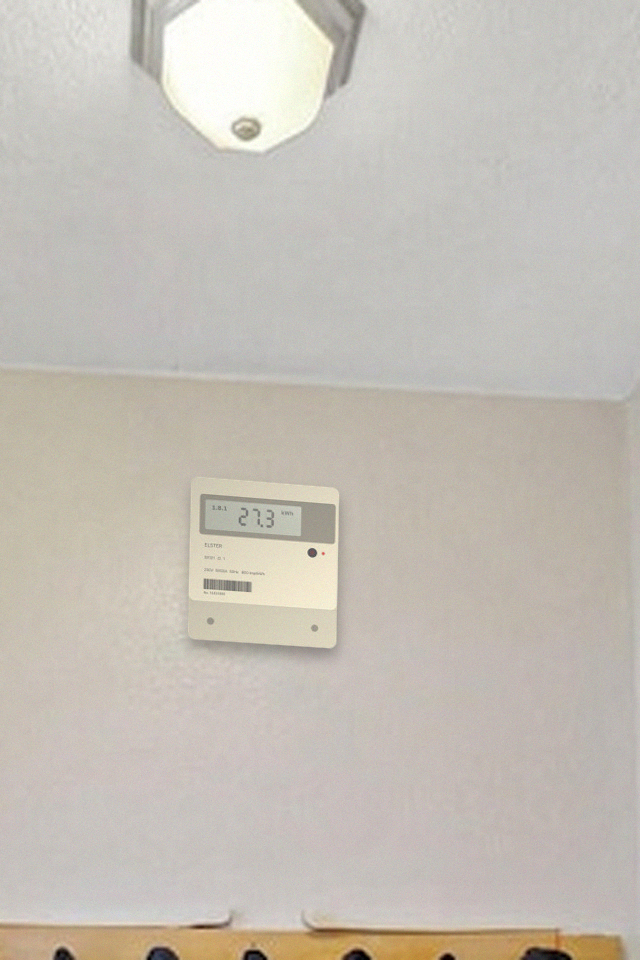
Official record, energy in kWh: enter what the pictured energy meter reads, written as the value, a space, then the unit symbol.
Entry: 27.3 kWh
